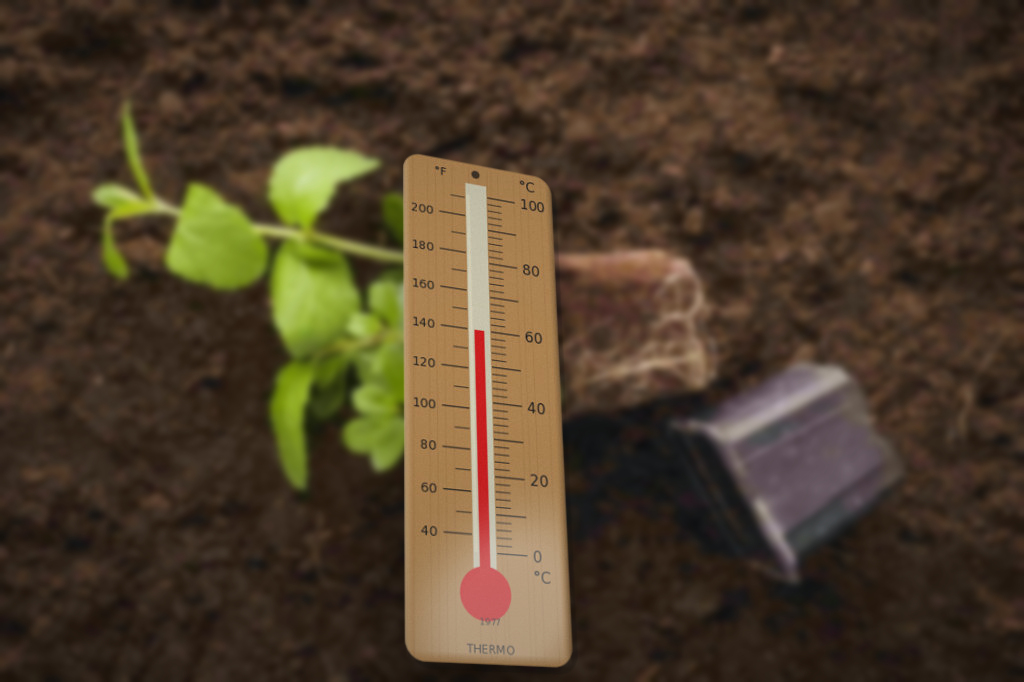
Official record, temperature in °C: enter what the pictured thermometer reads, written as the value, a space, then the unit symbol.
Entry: 60 °C
